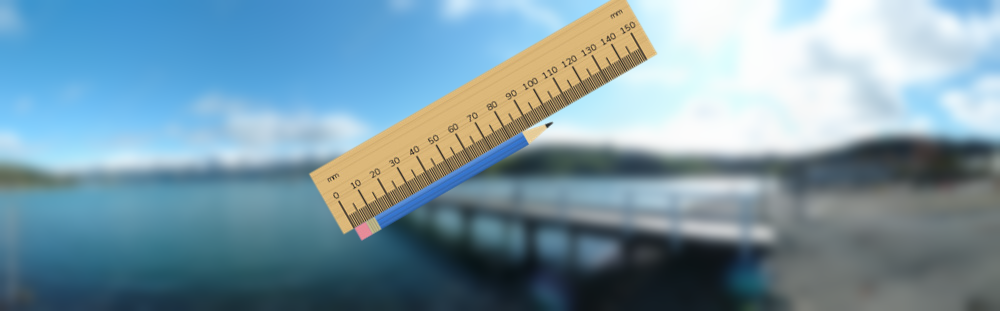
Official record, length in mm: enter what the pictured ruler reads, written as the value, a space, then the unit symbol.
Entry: 100 mm
